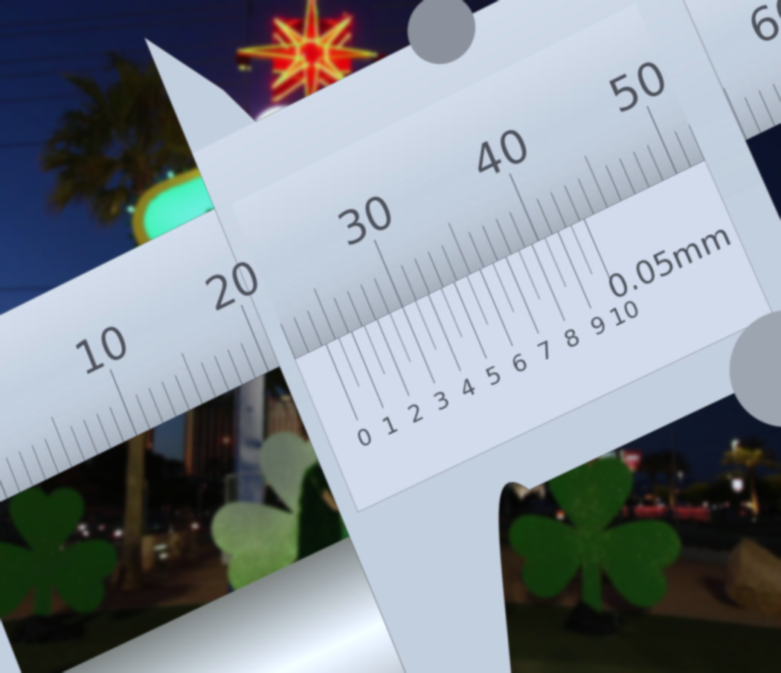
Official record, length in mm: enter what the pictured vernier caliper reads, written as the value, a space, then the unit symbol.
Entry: 24.3 mm
